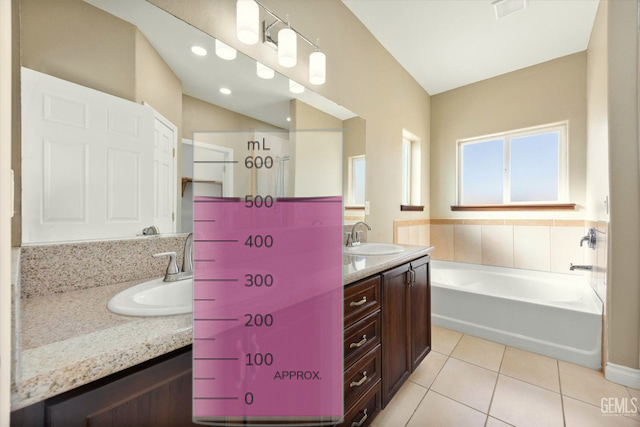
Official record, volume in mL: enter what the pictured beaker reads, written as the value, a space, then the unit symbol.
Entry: 500 mL
